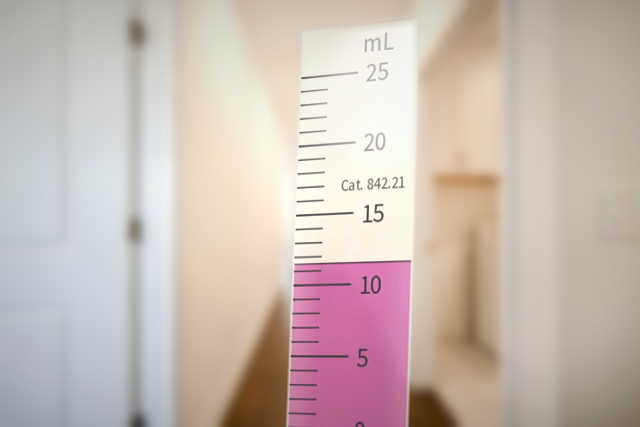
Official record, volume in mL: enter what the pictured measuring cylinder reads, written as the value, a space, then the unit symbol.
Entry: 11.5 mL
